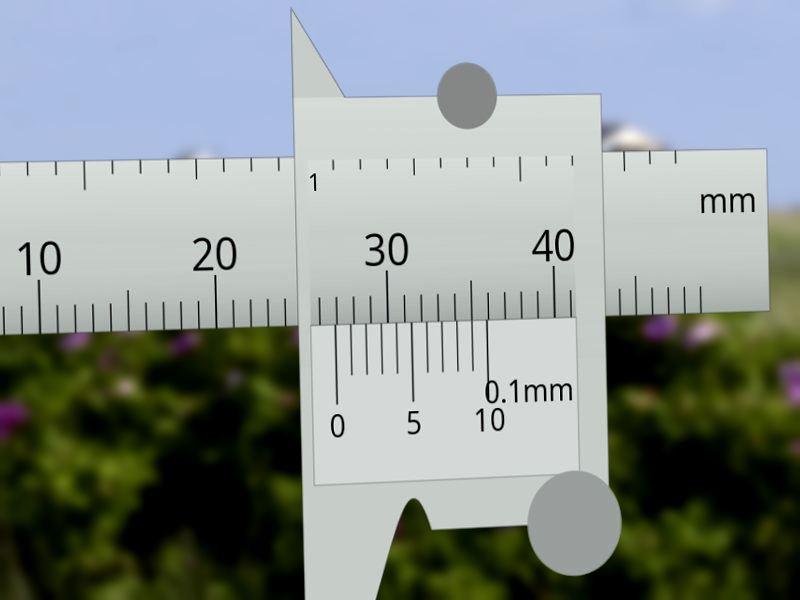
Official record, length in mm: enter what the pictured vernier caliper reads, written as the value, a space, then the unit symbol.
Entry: 26.9 mm
